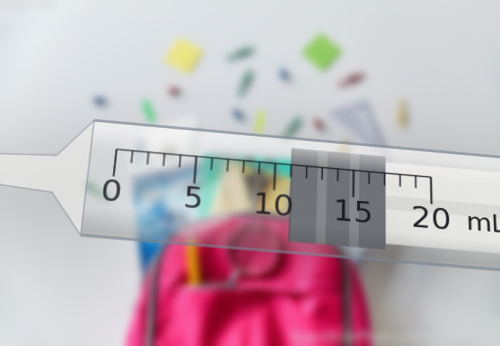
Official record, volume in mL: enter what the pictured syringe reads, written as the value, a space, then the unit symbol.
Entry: 11 mL
